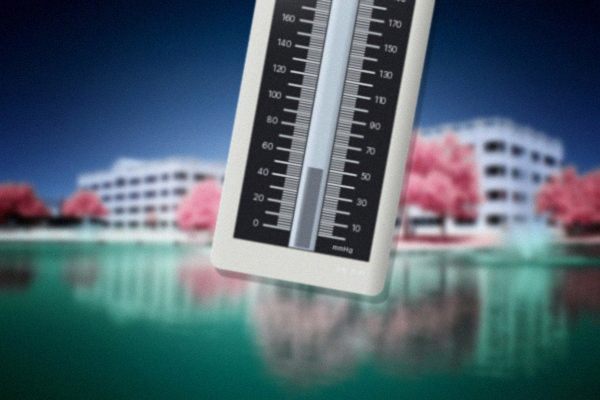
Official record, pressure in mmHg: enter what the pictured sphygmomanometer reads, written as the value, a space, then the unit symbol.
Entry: 50 mmHg
